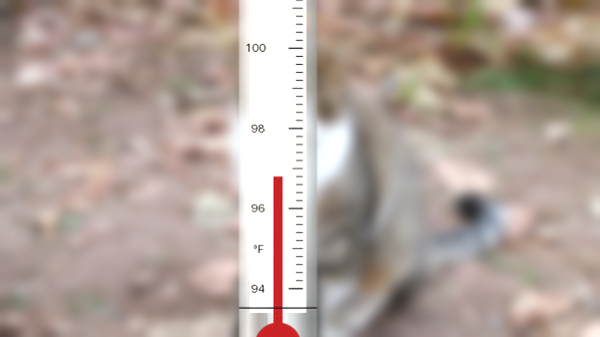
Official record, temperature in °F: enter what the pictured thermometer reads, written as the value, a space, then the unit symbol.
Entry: 96.8 °F
